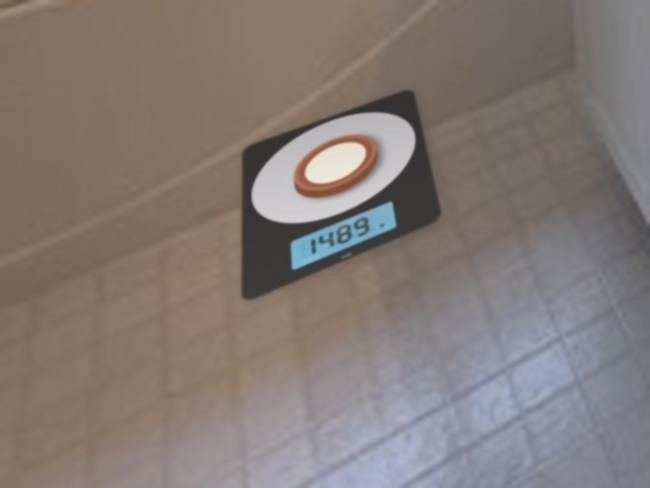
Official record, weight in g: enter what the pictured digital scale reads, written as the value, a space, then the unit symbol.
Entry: 1489 g
